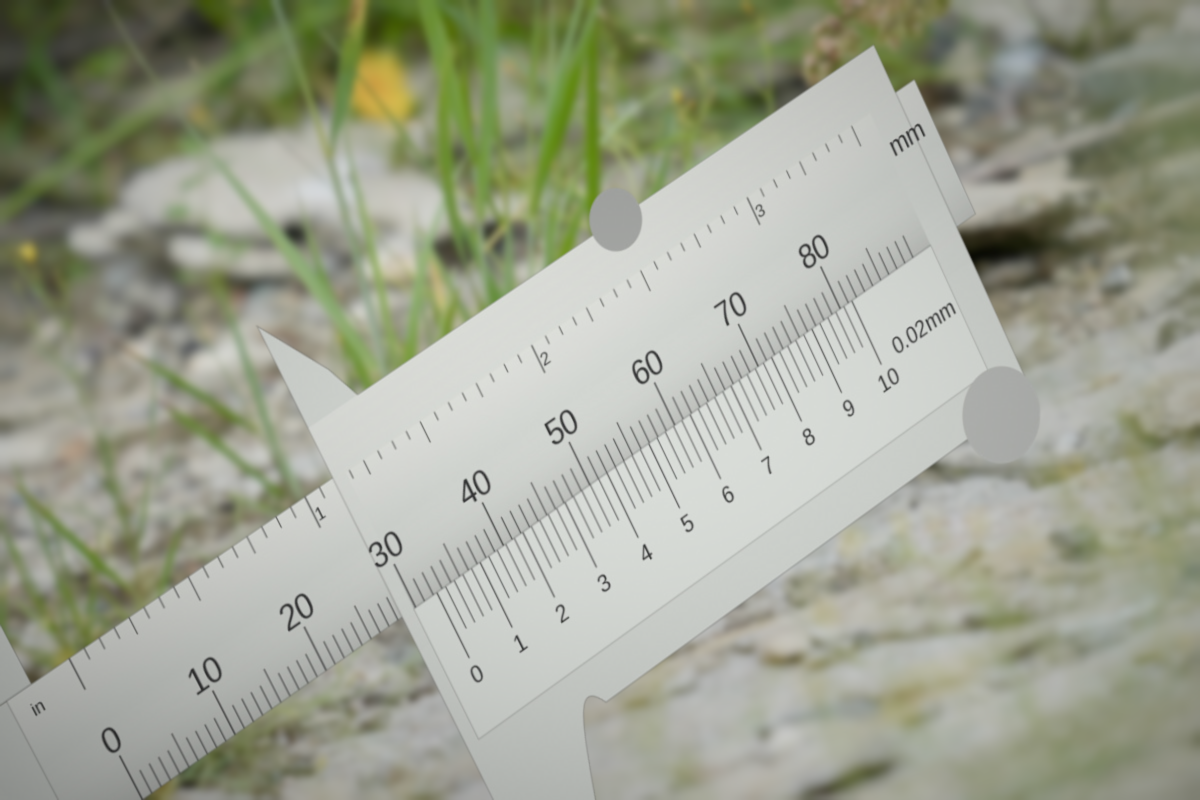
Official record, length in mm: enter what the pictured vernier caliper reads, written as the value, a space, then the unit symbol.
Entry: 32.4 mm
